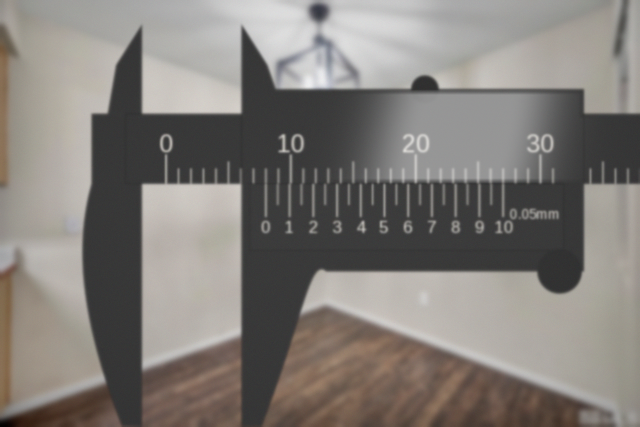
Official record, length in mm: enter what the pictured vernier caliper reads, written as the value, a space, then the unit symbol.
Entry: 8.0 mm
